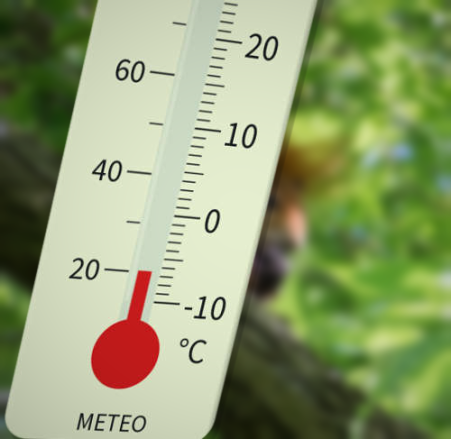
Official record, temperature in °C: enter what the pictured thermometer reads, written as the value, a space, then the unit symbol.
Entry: -6.5 °C
